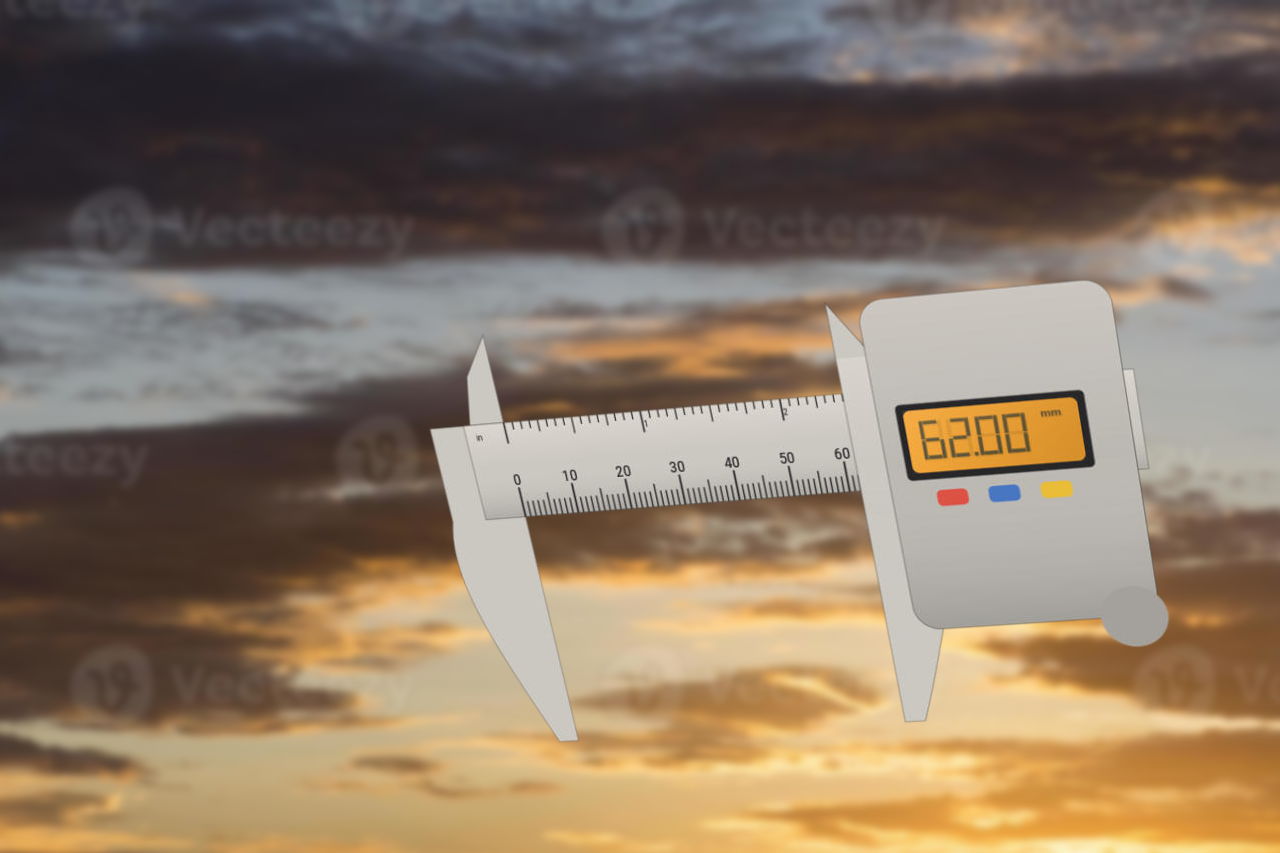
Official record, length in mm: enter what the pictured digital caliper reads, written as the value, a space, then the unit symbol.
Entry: 62.00 mm
